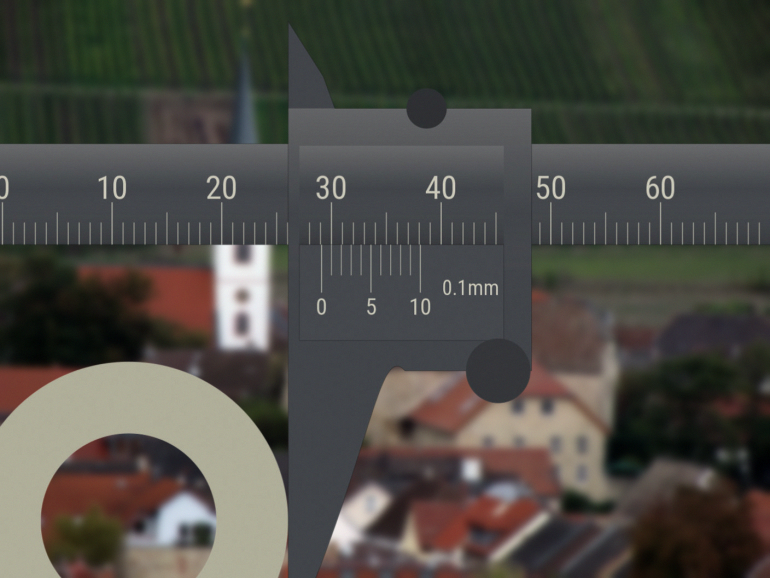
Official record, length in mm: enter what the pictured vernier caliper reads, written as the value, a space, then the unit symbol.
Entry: 29.1 mm
